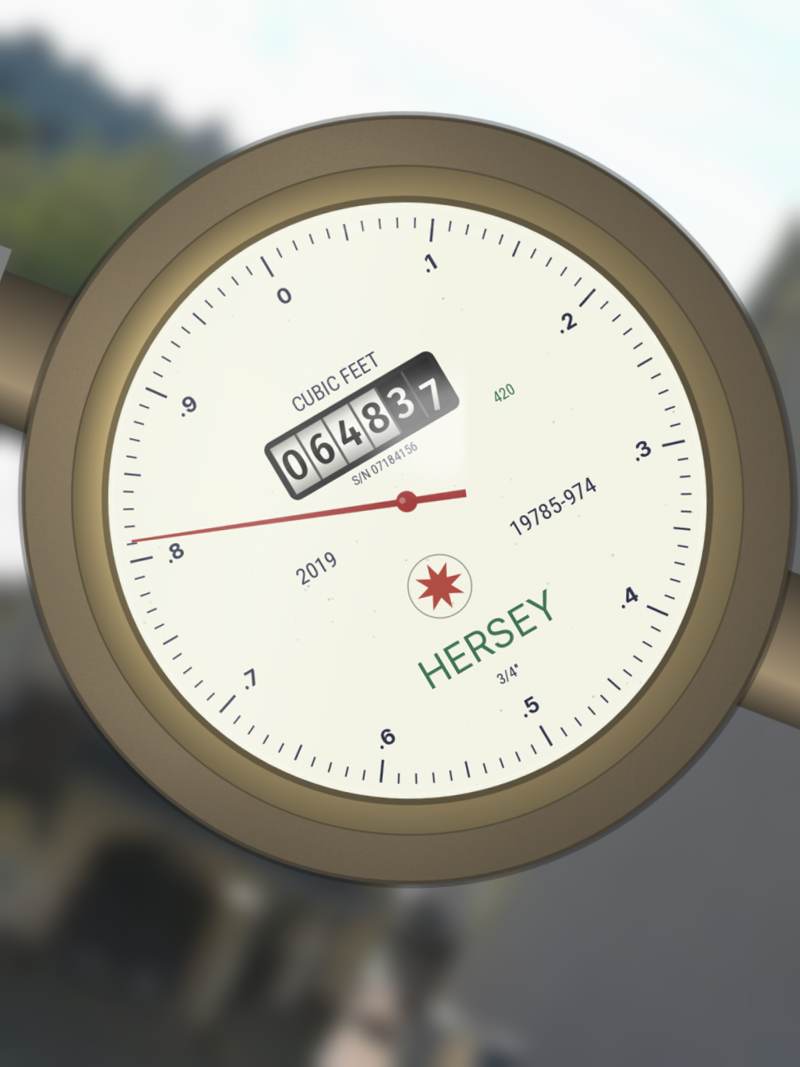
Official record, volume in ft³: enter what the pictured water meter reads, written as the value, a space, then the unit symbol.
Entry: 64836.81 ft³
